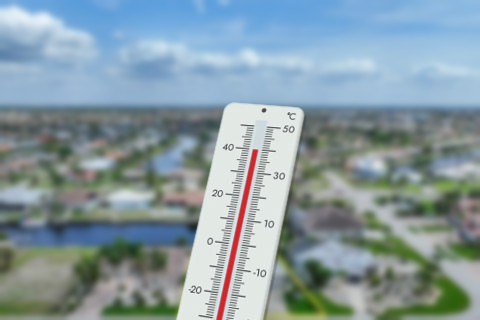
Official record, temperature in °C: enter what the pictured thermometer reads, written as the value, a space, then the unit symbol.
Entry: 40 °C
